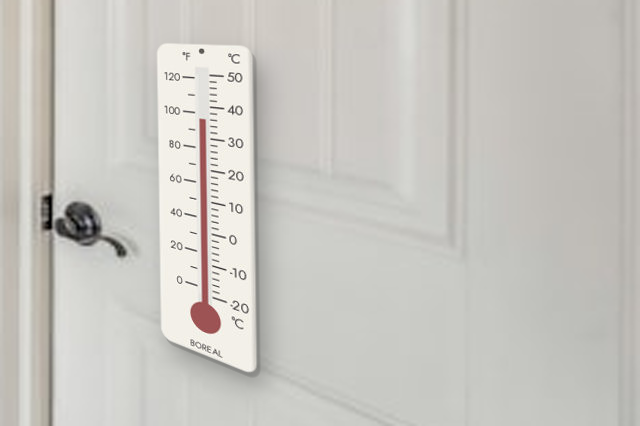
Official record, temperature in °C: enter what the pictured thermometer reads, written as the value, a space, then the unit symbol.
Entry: 36 °C
